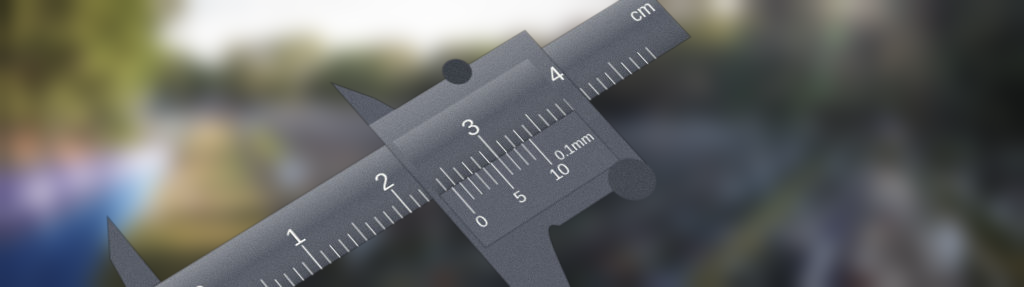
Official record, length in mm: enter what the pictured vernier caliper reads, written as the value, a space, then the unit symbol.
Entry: 24.6 mm
